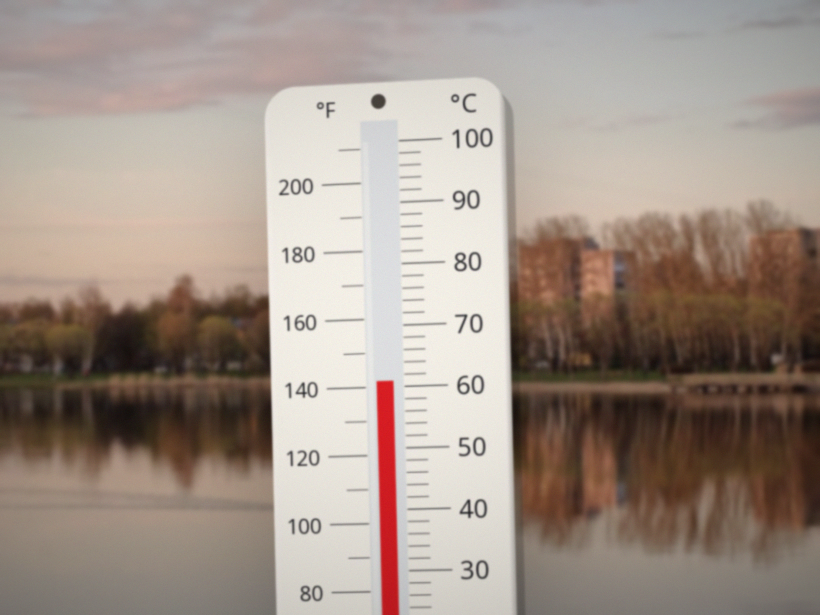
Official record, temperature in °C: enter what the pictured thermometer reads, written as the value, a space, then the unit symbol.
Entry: 61 °C
